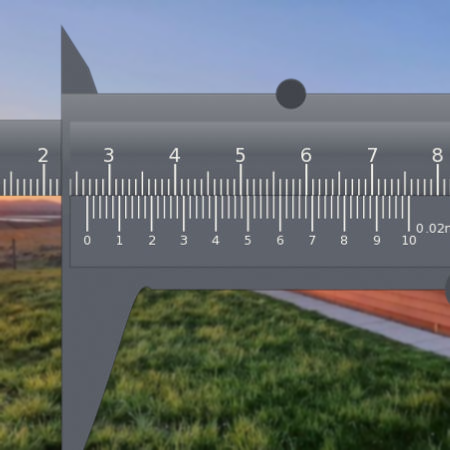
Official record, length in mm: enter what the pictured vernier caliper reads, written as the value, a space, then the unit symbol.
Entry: 26.6 mm
